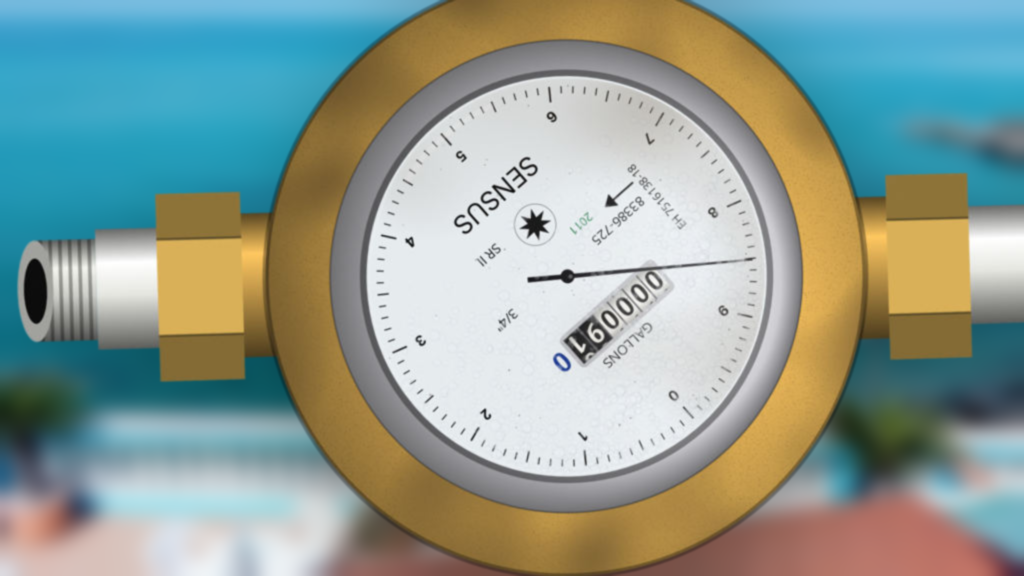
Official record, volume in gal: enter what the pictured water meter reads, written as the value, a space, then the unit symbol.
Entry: 908.5 gal
